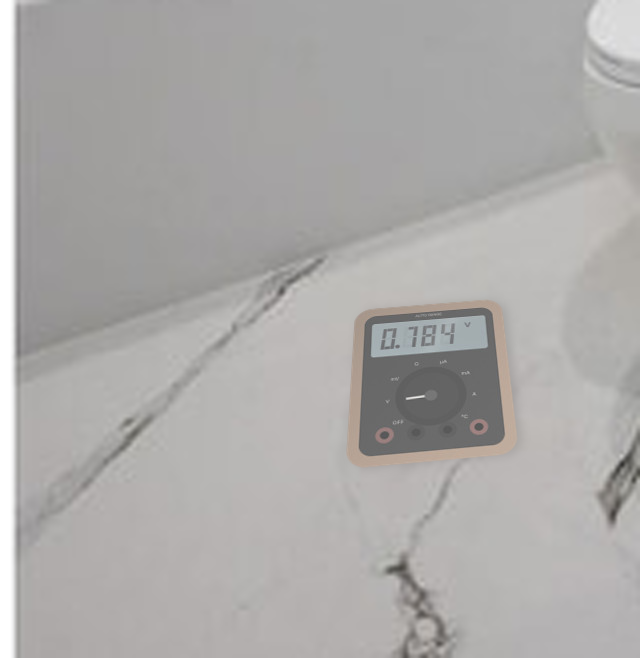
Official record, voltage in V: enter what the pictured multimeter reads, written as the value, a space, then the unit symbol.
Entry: 0.784 V
